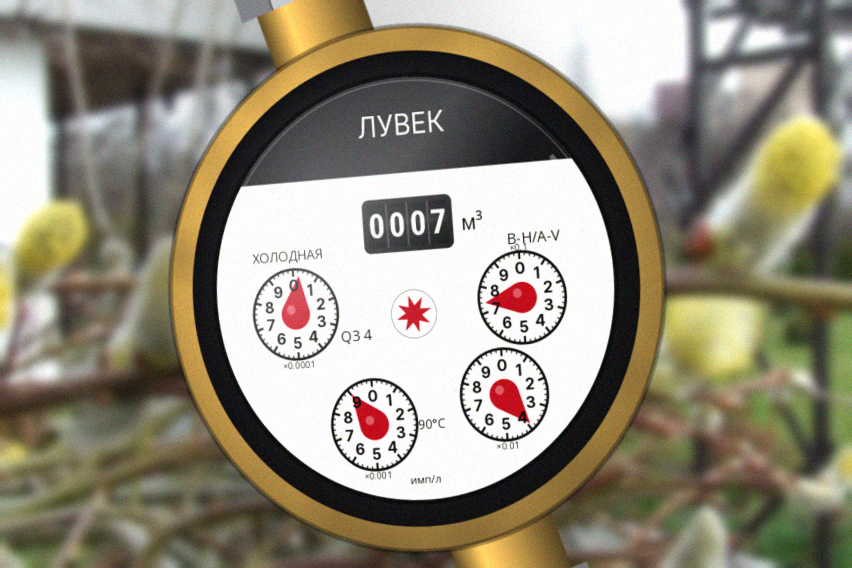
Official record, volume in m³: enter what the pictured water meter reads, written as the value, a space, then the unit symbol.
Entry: 7.7390 m³
